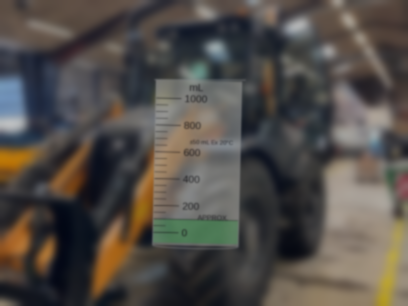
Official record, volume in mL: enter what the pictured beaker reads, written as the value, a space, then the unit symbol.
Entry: 100 mL
